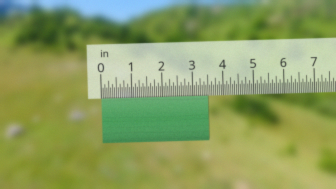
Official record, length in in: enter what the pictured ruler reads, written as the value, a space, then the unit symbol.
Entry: 3.5 in
